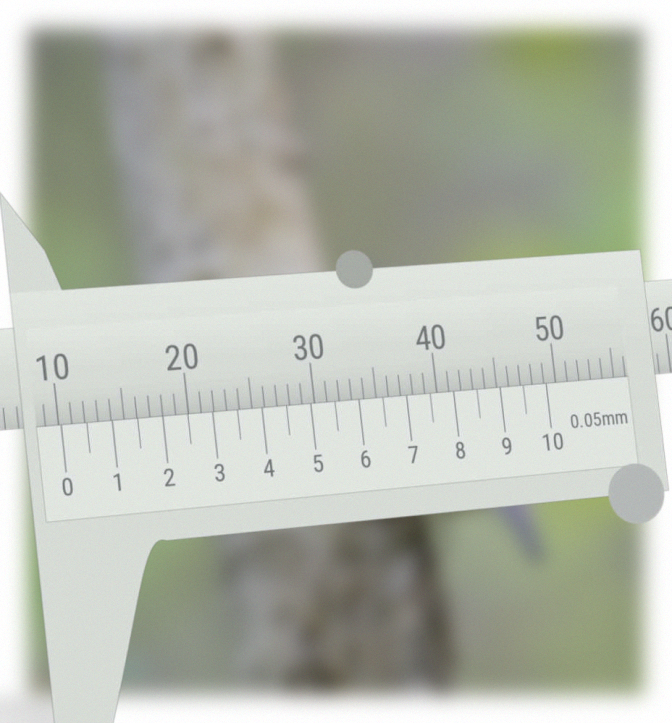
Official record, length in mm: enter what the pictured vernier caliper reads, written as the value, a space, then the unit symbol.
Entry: 10.2 mm
